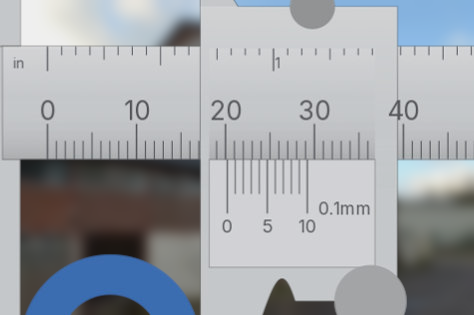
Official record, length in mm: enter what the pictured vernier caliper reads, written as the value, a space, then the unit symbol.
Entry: 20.2 mm
